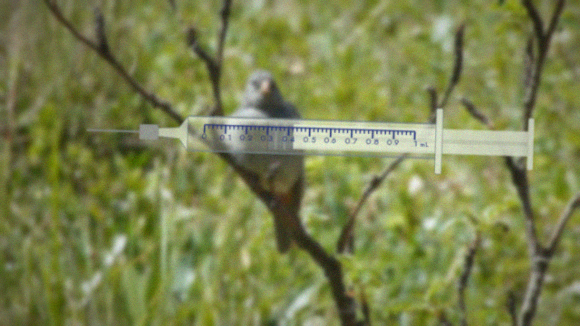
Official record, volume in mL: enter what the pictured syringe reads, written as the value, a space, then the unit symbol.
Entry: 0.3 mL
